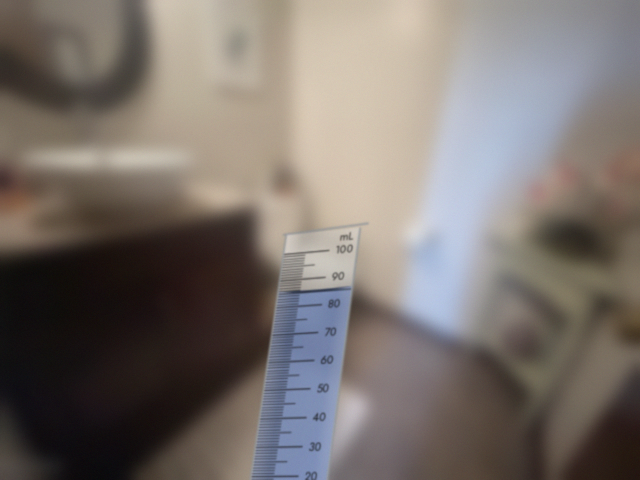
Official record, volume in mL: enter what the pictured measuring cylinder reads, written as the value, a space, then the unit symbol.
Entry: 85 mL
